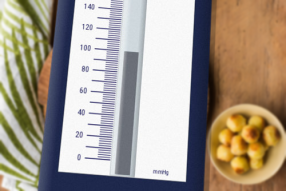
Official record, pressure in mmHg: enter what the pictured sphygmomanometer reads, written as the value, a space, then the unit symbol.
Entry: 100 mmHg
